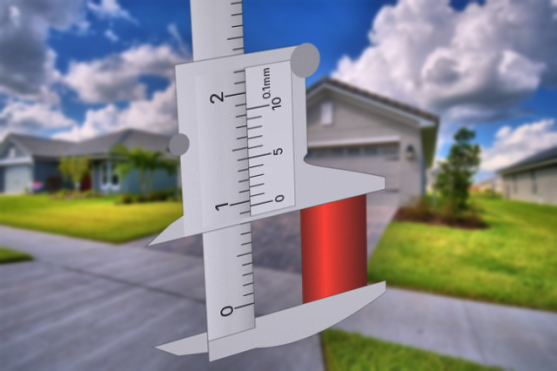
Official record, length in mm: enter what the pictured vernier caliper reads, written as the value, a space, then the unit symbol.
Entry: 9.5 mm
